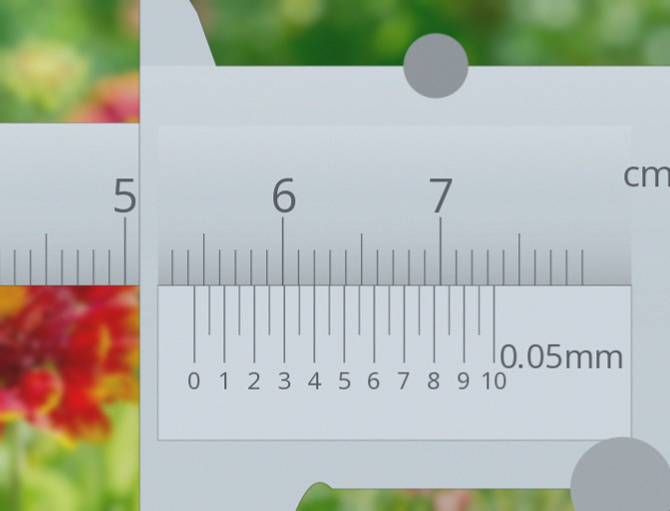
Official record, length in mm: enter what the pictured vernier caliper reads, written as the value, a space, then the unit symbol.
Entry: 54.4 mm
